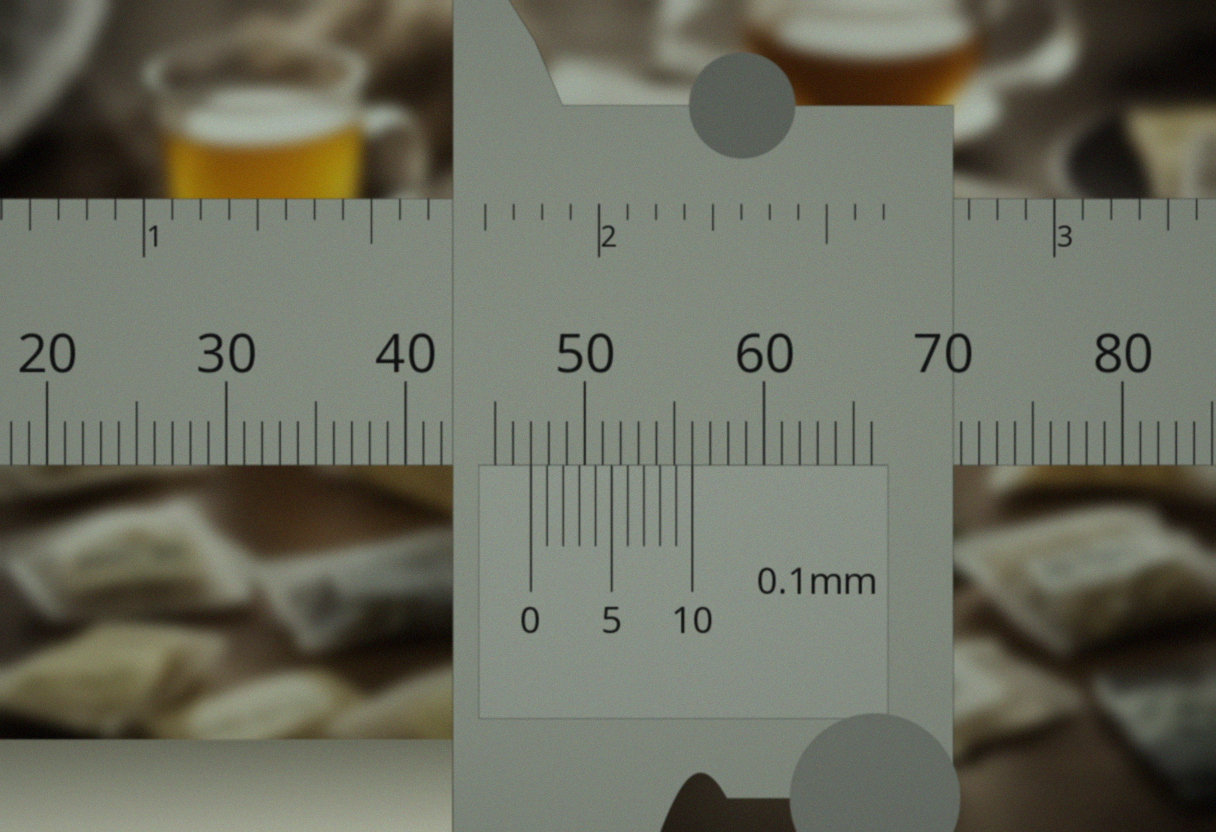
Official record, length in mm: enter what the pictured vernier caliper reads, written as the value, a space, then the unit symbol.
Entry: 47.0 mm
